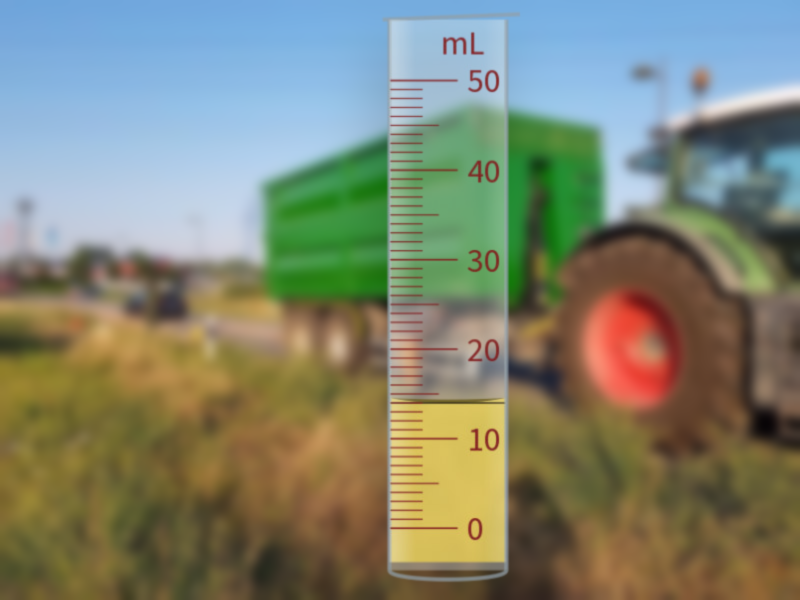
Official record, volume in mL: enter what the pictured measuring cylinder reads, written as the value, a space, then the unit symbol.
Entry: 14 mL
